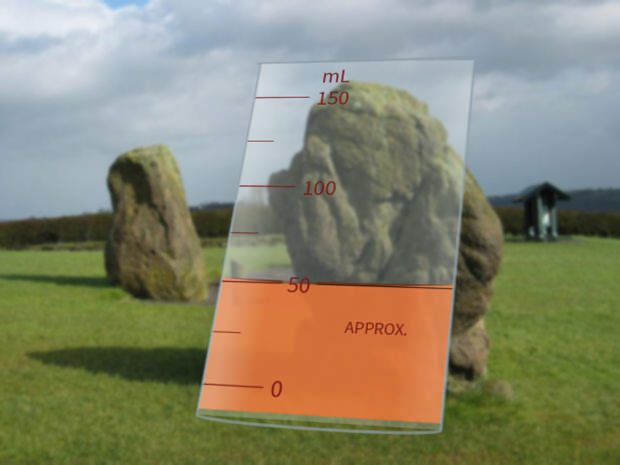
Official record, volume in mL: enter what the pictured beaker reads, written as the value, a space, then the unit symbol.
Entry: 50 mL
